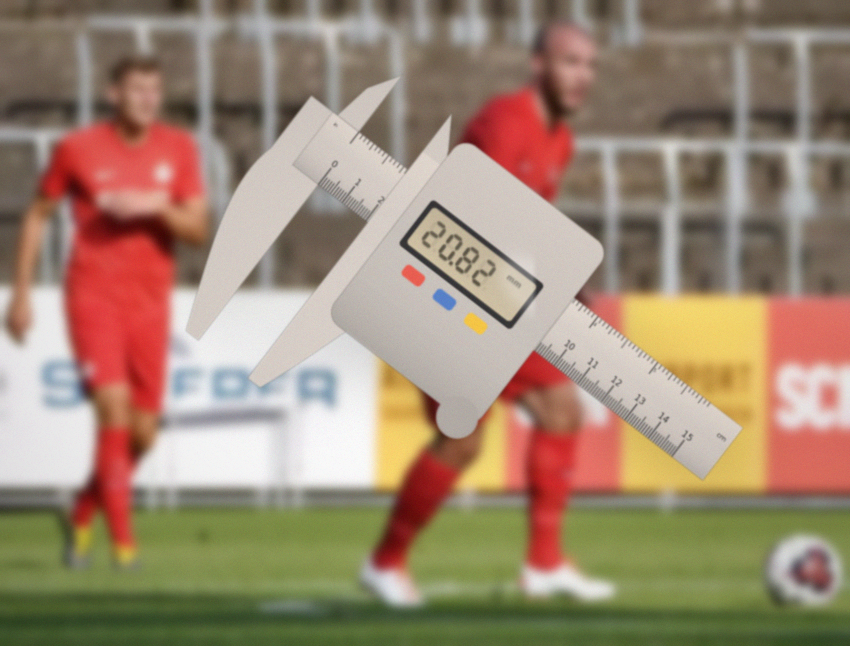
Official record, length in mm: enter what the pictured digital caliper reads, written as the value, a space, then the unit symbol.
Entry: 20.82 mm
